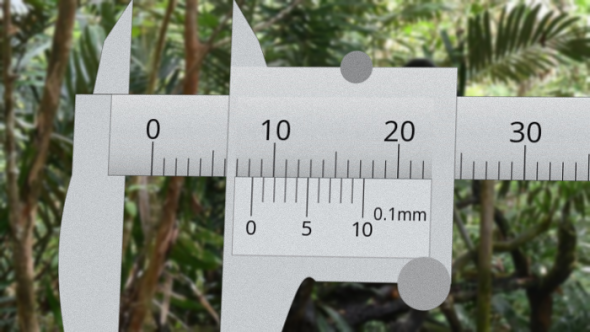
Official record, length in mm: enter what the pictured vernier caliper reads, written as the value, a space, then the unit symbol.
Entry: 8.3 mm
